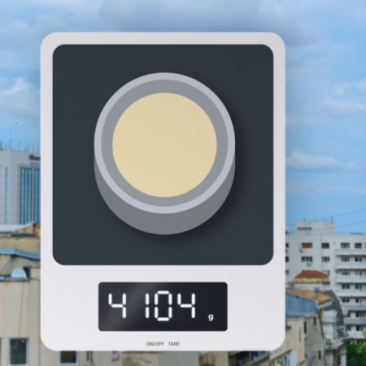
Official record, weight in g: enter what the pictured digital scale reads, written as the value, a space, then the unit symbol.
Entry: 4104 g
